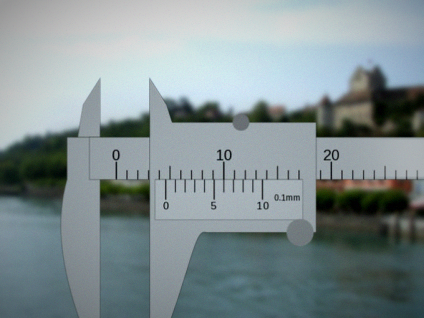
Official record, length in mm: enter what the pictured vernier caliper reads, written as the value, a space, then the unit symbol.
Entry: 4.6 mm
